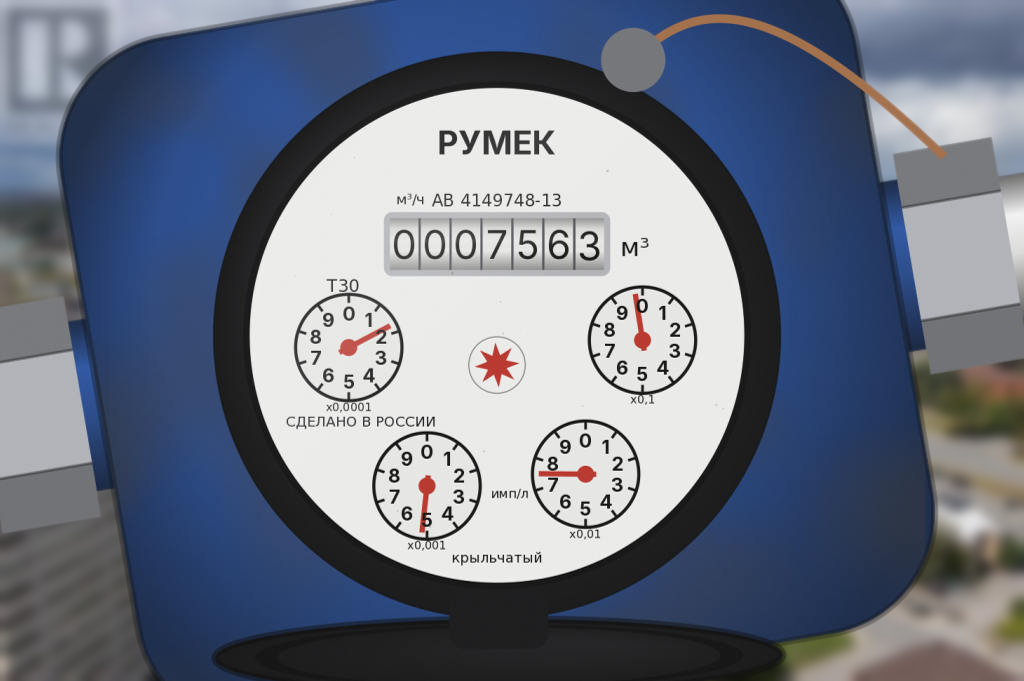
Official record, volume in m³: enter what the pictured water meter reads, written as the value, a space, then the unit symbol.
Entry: 7562.9751 m³
